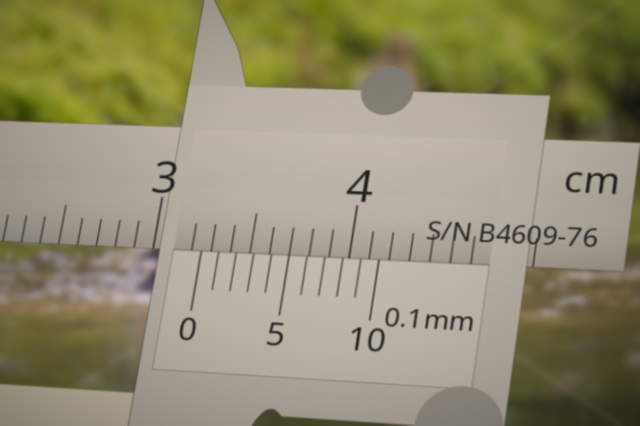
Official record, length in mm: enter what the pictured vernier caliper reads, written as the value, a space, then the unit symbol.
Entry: 32.5 mm
